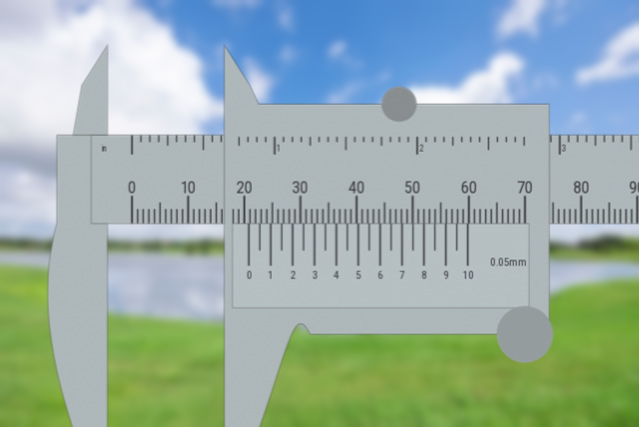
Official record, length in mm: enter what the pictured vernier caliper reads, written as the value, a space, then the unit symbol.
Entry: 20.8 mm
